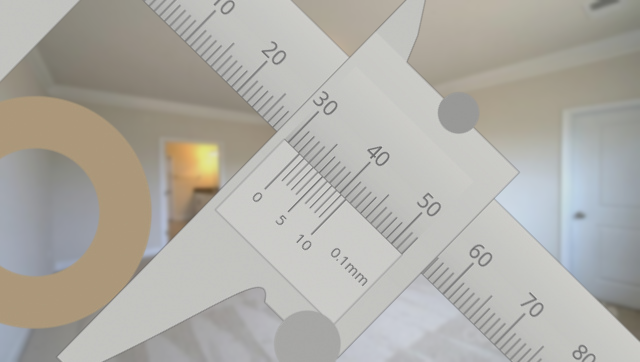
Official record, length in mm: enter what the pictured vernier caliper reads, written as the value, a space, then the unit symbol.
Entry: 32.2 mm
